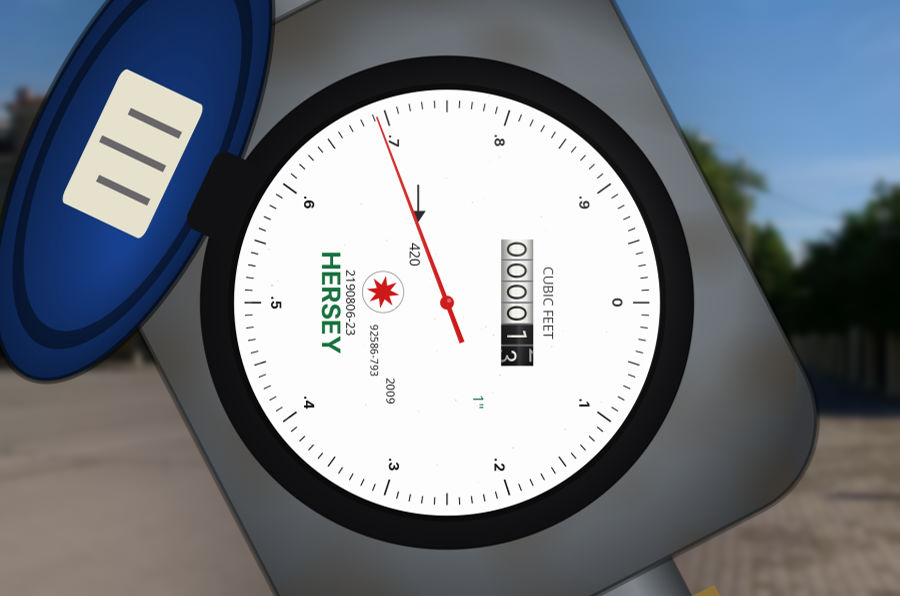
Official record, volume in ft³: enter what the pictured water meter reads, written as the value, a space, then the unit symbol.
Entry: 12.69 ft³
